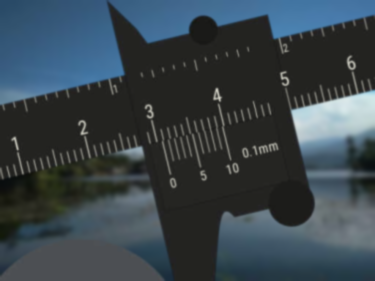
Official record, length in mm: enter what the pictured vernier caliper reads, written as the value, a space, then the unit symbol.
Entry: 30.8 mm
